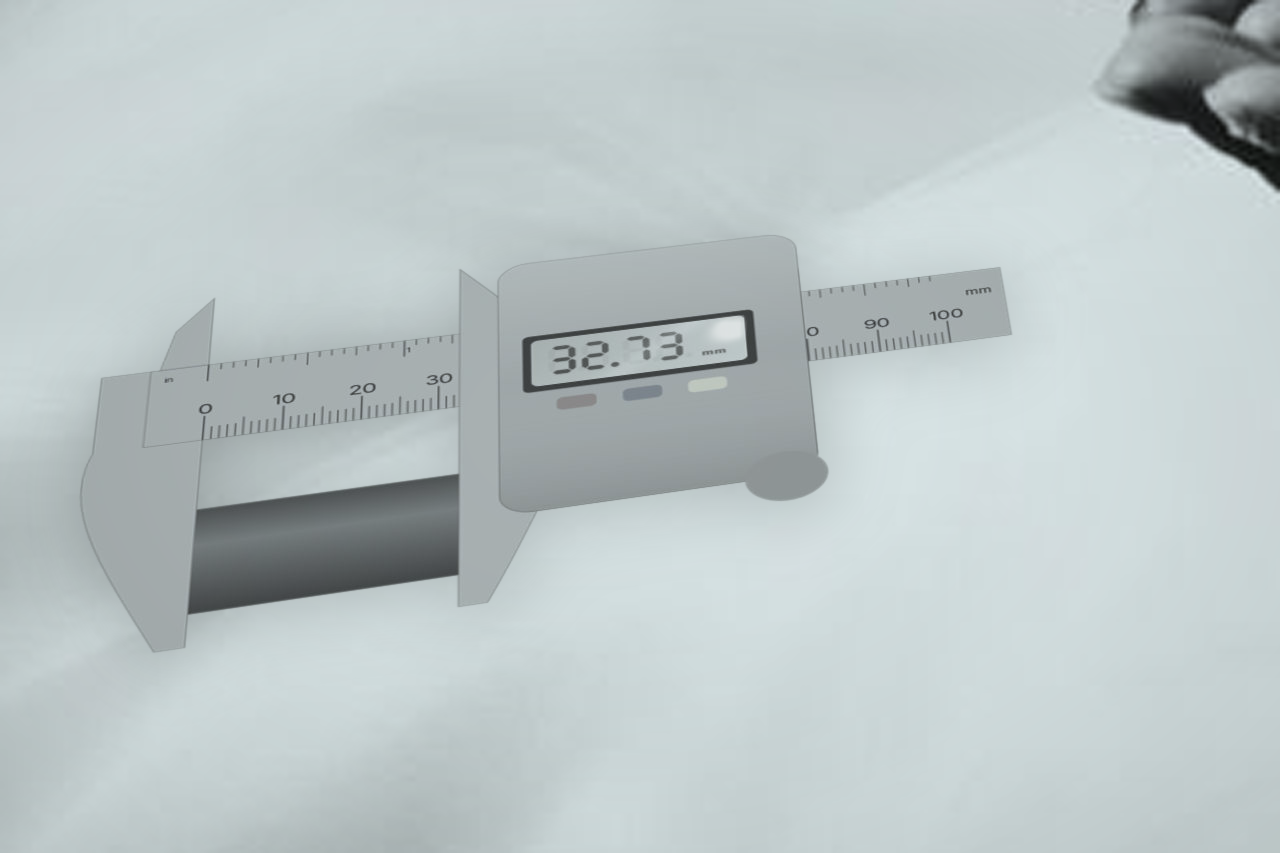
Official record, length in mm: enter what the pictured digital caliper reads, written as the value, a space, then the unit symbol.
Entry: 32.73 mm
